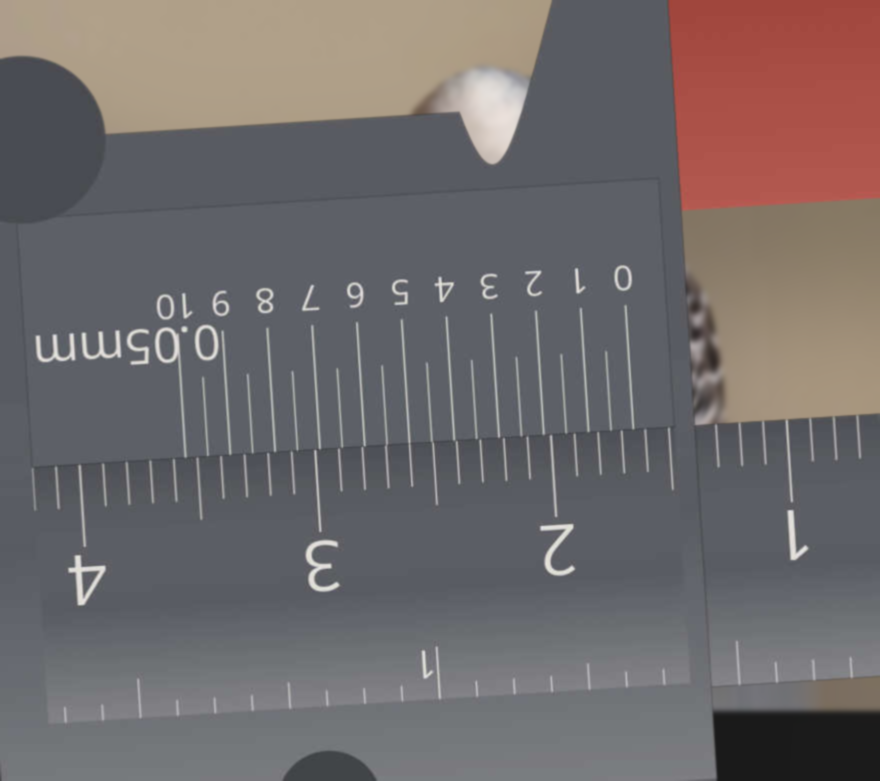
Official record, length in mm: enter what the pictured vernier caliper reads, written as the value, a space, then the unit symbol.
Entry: 16.5 mm
